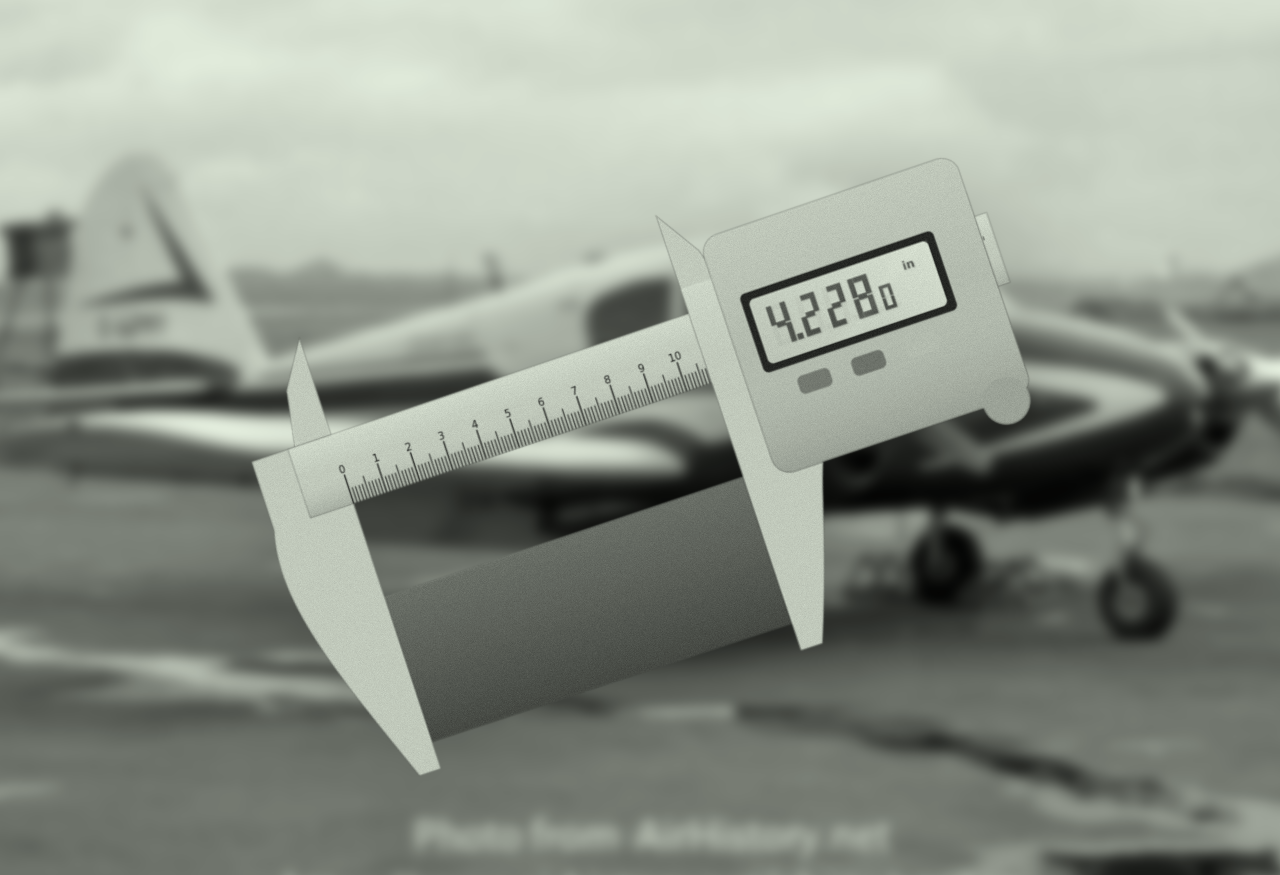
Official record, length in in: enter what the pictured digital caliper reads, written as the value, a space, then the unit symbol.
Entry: 4.2280 in
